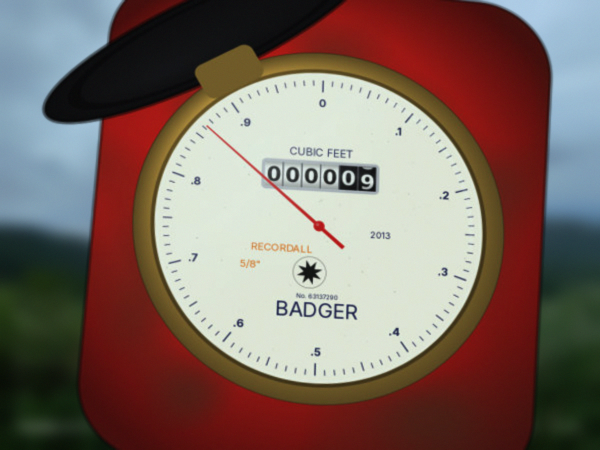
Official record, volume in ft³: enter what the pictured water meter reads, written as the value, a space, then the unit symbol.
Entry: 8.86 ft³
